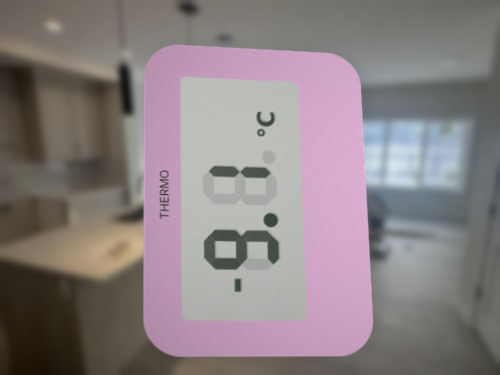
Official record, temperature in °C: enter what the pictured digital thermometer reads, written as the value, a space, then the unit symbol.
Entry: -9.1 °C
